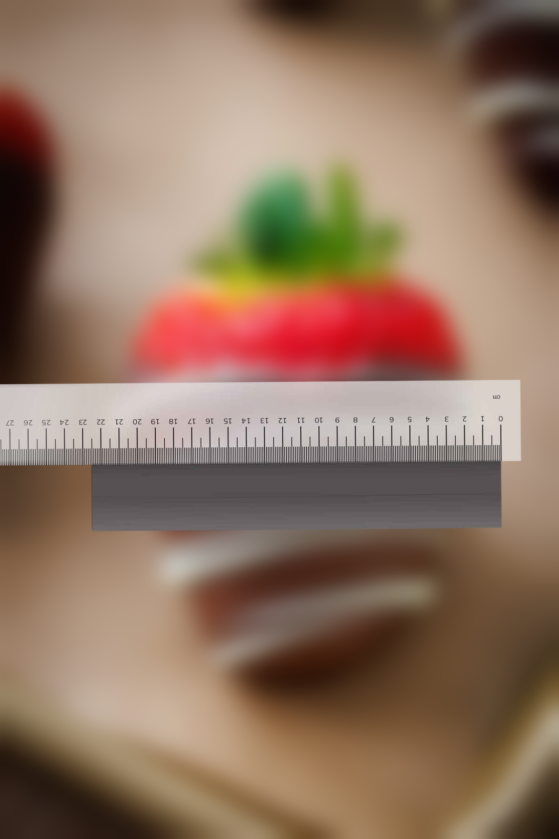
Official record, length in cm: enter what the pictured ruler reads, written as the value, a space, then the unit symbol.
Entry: 22.5 cm
